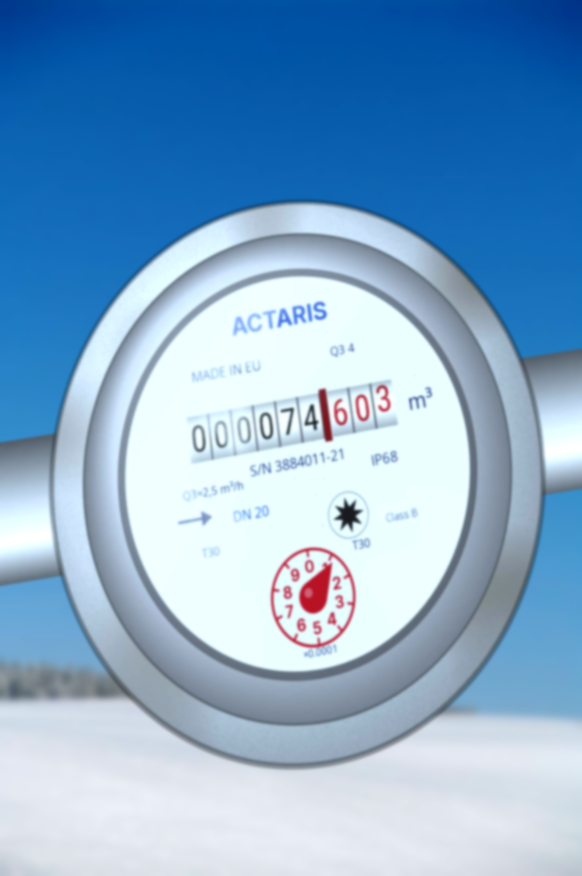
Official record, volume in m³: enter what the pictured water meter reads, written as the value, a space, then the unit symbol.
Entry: 74.6031 m³
